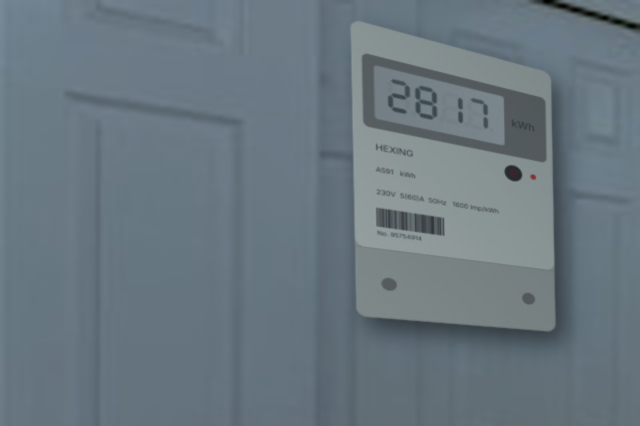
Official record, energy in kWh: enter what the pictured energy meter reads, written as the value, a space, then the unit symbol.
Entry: 2817 kWh
